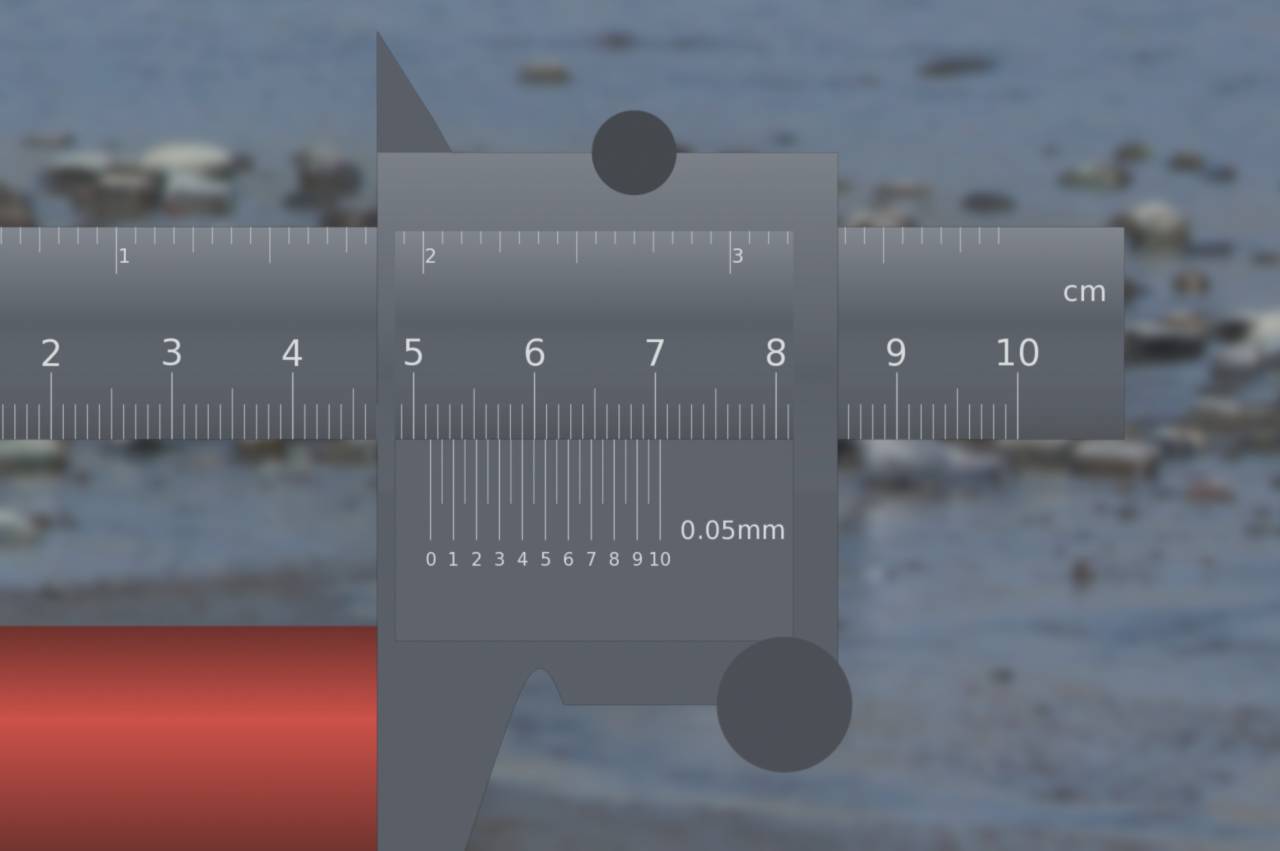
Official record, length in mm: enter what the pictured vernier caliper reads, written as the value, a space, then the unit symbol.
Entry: 51.4 mm
